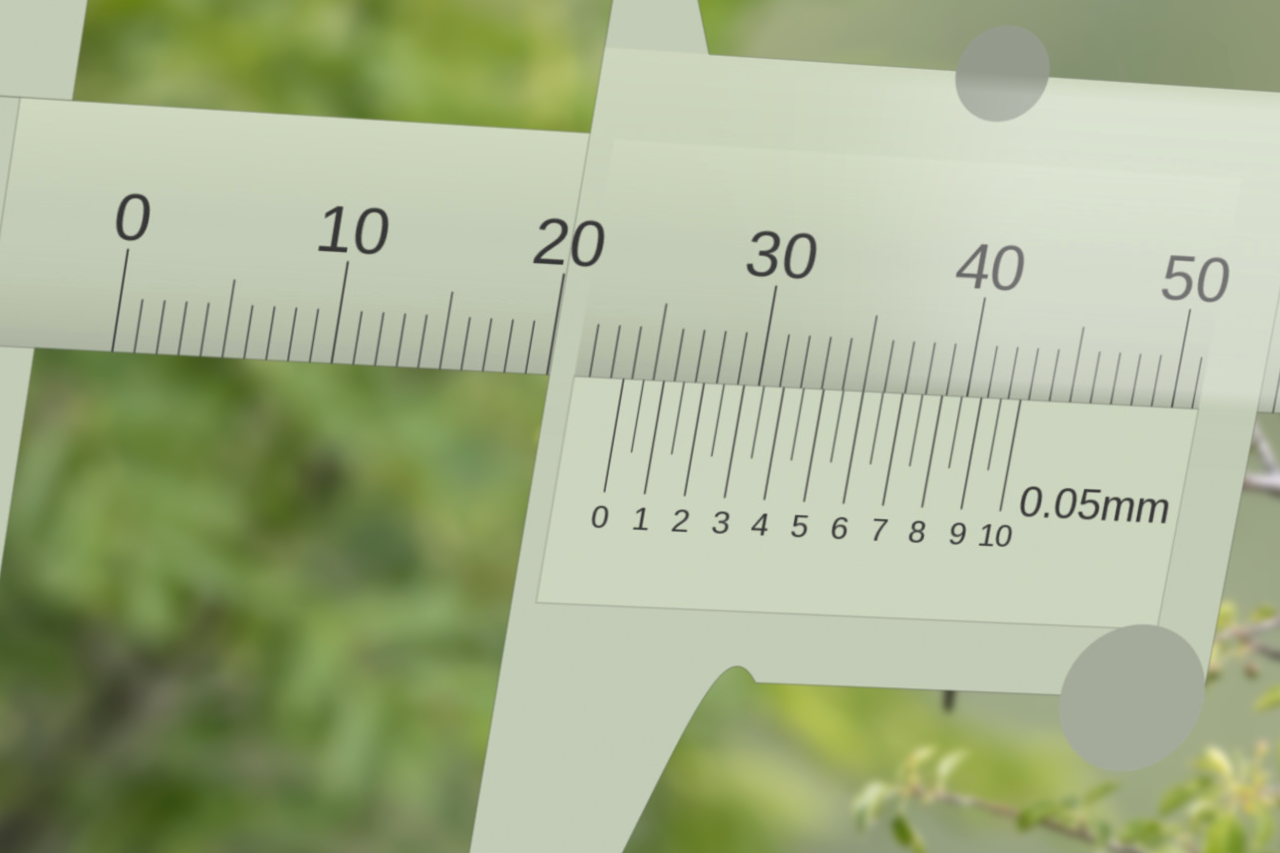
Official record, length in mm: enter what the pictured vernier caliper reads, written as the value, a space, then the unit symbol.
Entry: 23.6 mm
